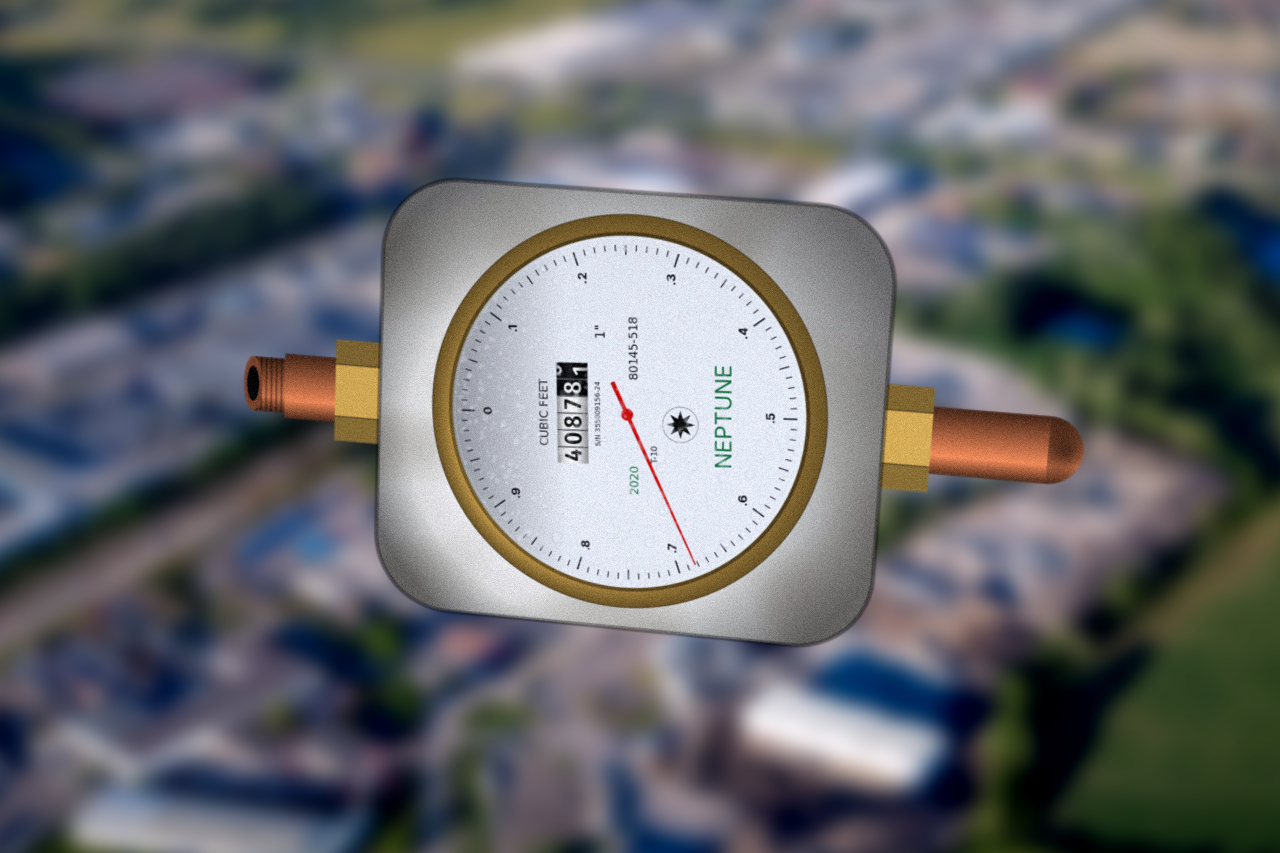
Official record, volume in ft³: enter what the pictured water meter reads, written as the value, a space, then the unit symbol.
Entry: 408780.68 ft³
